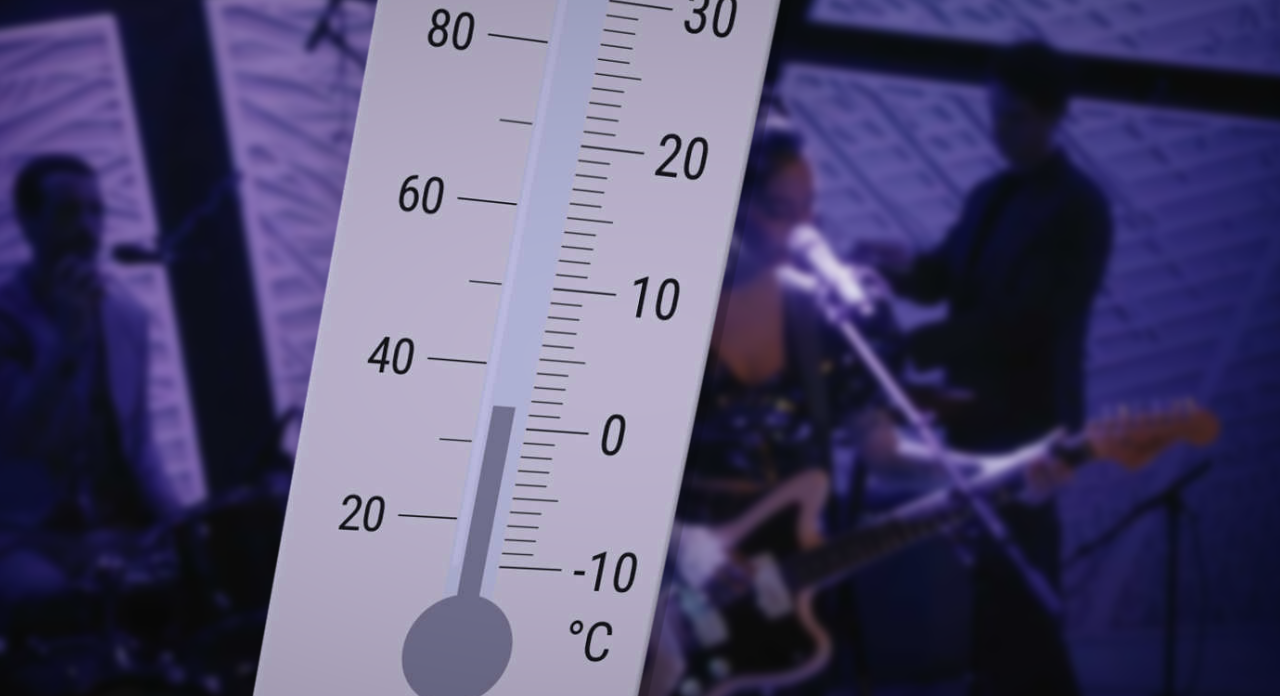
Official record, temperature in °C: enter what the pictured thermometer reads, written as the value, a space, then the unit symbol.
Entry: 1.5 °C
